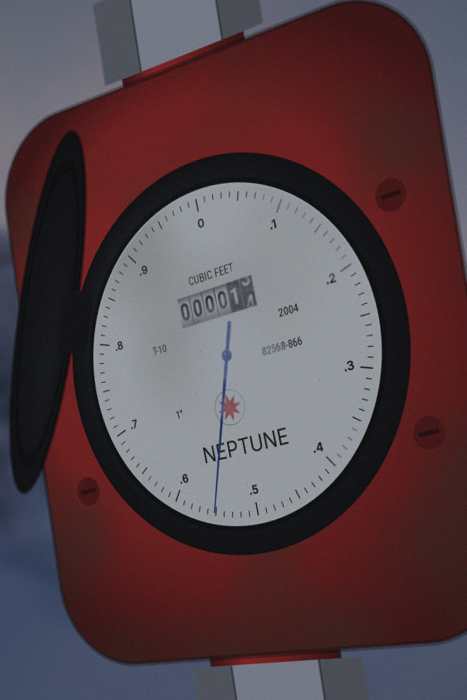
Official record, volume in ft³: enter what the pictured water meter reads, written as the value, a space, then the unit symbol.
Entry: 13.55 ft³
